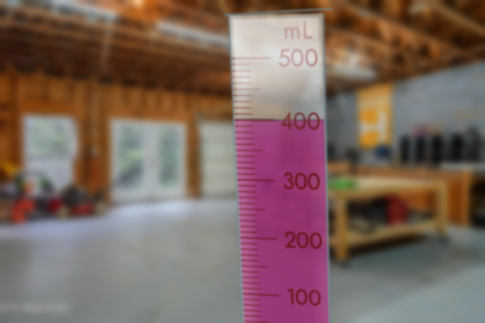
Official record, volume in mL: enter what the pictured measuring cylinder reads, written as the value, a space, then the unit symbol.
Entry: 400 mL
